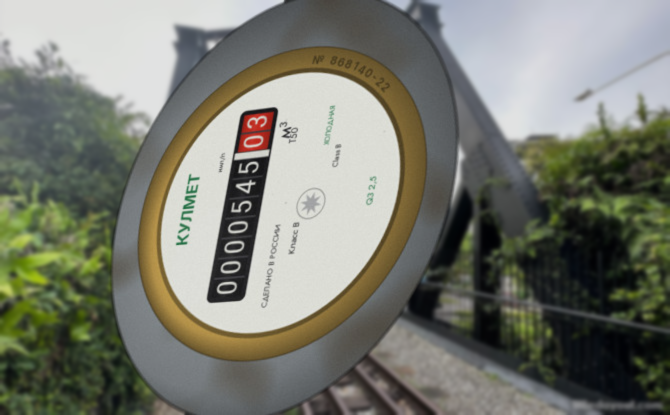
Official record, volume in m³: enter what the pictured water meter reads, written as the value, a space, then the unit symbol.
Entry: 545.03 m³
